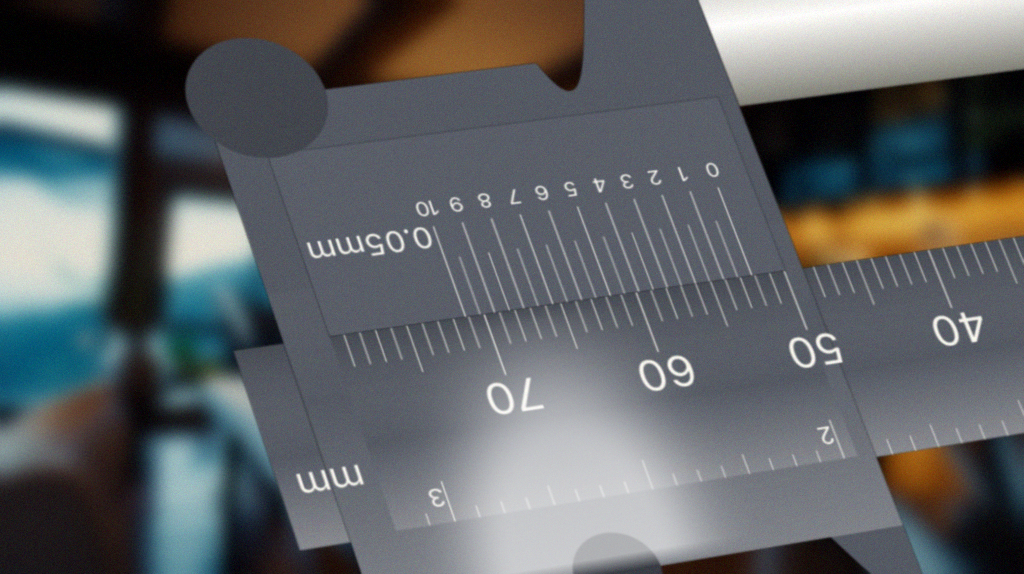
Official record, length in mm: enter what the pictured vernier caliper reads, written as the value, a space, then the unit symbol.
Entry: 52.2 mm
